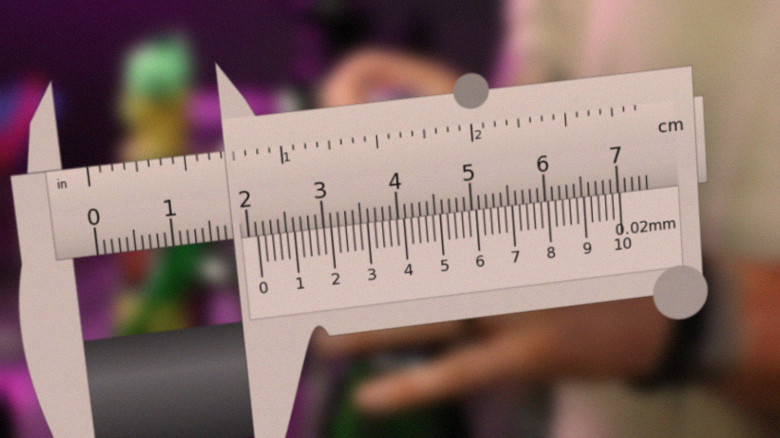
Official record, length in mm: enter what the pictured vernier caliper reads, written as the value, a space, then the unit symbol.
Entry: 21.2 mm
